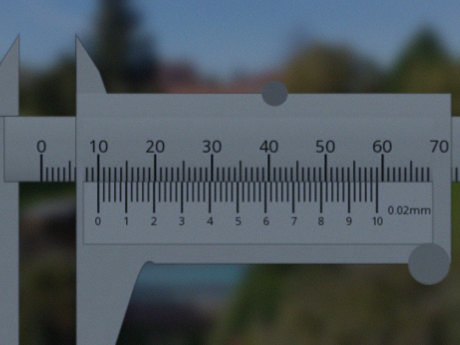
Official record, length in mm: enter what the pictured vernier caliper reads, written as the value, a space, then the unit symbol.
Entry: 10.0 mm
